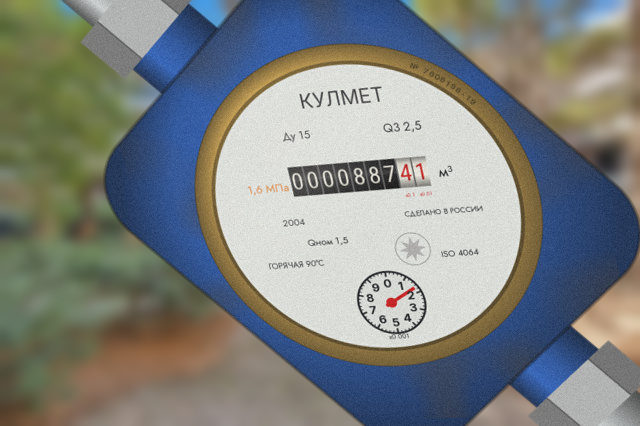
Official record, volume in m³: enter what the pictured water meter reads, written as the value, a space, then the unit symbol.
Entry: 887.411 m³
